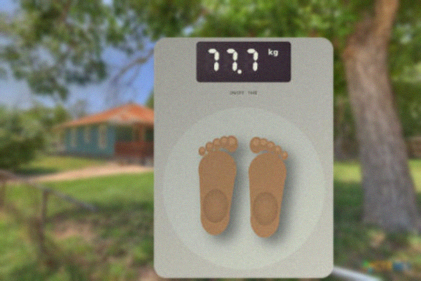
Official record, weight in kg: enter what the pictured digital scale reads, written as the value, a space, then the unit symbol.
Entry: 77.7 kg
